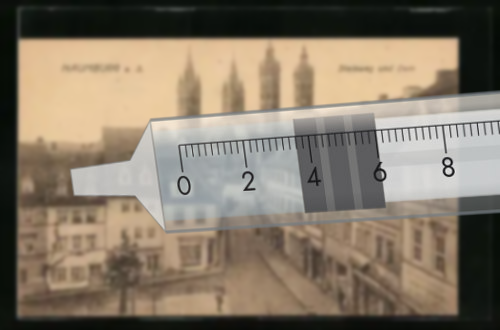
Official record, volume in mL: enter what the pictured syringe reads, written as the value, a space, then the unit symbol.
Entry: 3.6 mL
